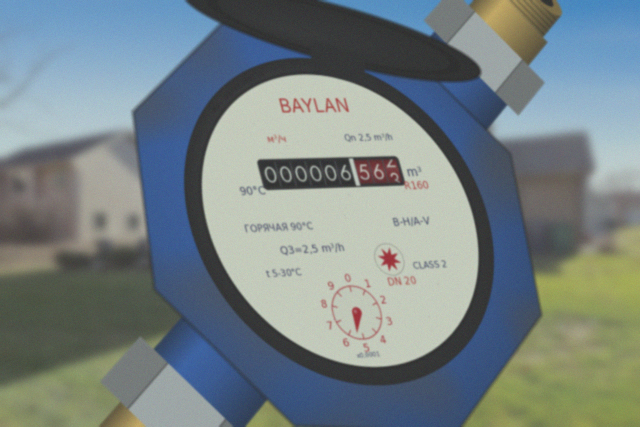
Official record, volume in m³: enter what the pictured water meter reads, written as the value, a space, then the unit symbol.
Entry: 6.5625 m³
